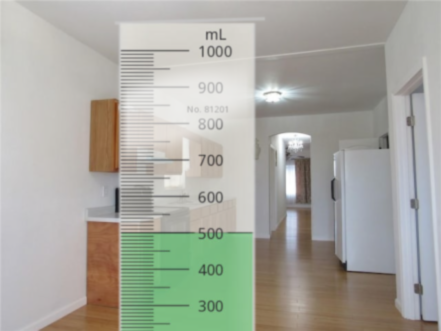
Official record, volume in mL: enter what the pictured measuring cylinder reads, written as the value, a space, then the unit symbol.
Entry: 500 mL
